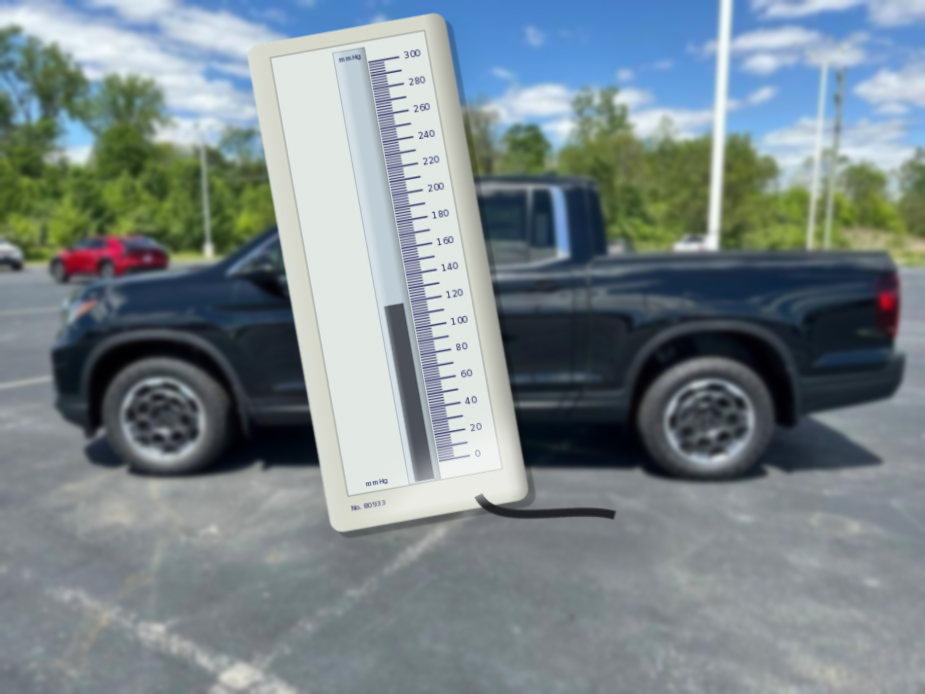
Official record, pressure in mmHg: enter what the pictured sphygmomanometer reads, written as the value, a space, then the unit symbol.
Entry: 120 mmHg
